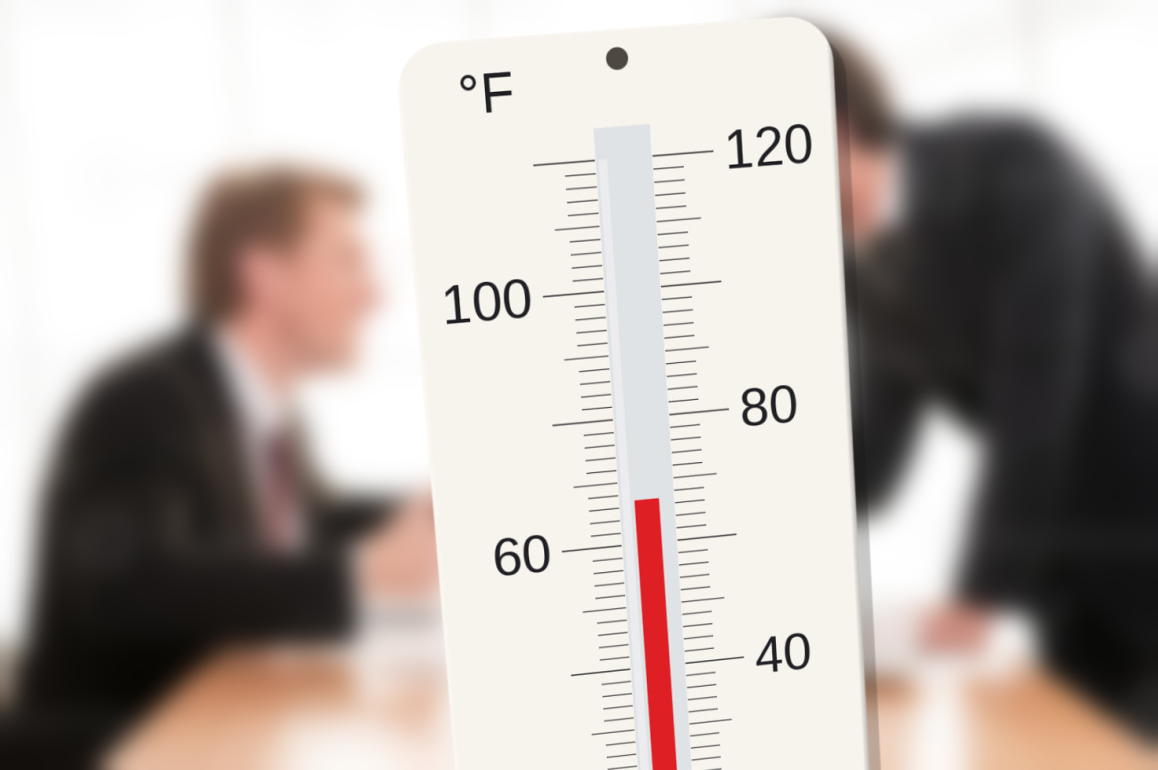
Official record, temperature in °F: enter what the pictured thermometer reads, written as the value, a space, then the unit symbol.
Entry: 67 °F
